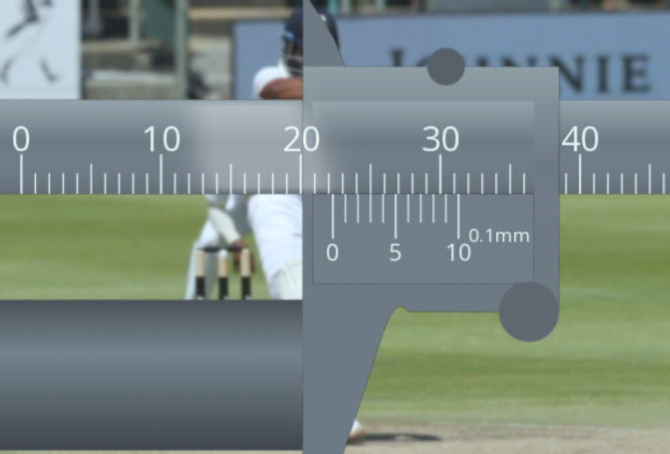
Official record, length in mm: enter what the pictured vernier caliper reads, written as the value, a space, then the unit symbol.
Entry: 22.3 mm
